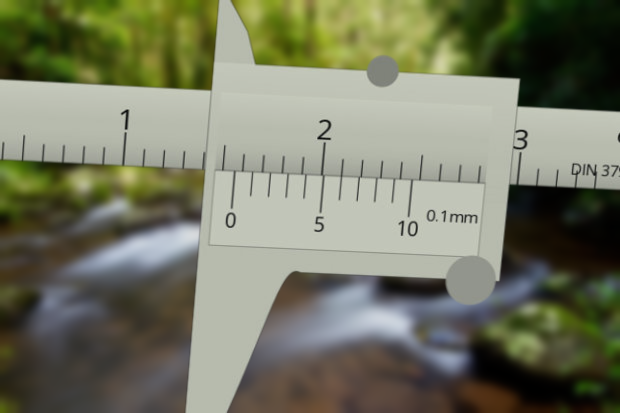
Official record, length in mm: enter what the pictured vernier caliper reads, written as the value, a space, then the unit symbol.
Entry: 15.6 mm
